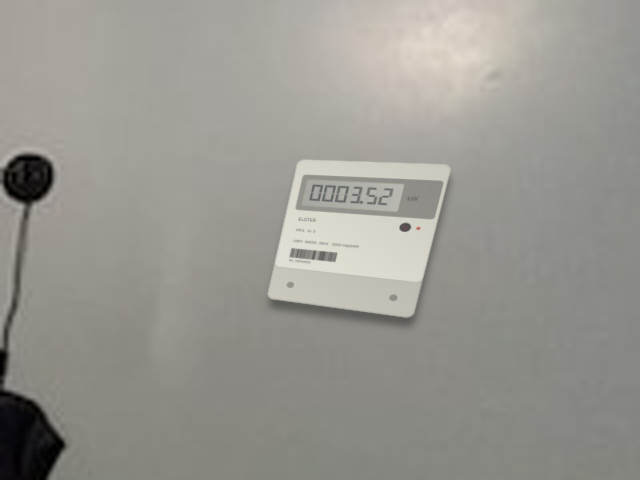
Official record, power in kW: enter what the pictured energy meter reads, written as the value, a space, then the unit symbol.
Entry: 3.52 kW
